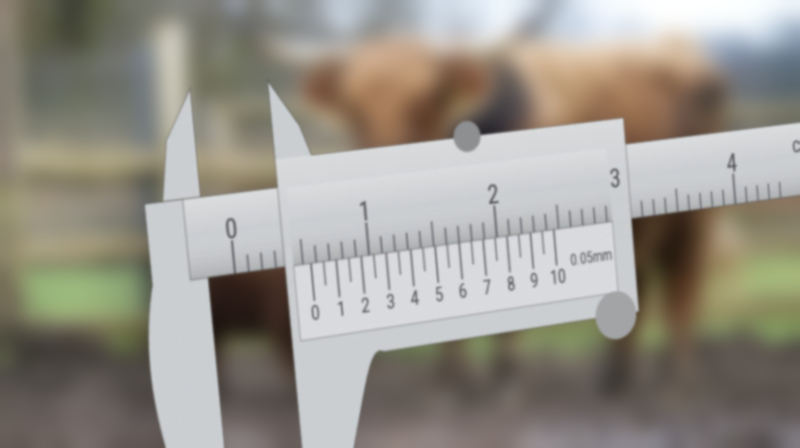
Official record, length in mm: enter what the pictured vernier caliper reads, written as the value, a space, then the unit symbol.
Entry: 5.6 mm
